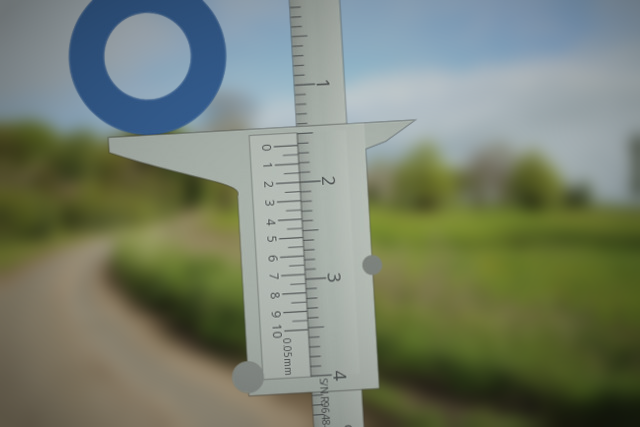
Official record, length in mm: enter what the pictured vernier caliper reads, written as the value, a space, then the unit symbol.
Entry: 16.2 mm
